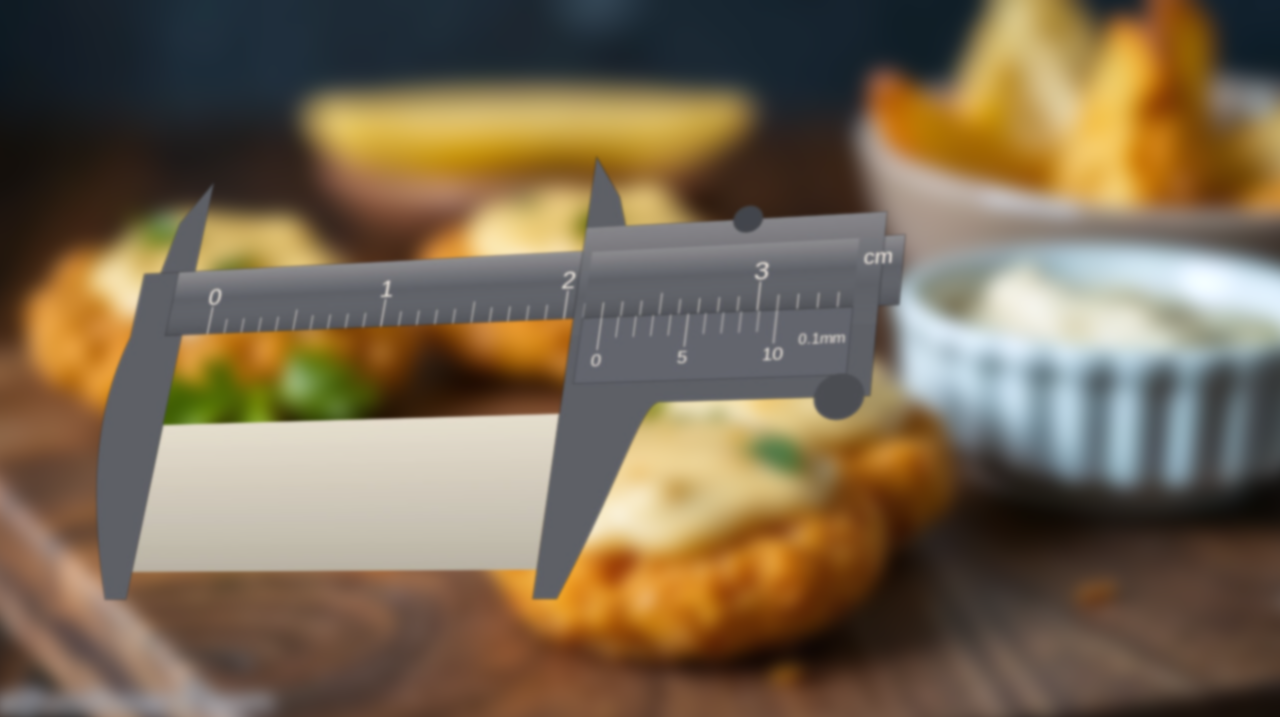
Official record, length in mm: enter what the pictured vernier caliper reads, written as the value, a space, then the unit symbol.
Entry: 22.0 mm
